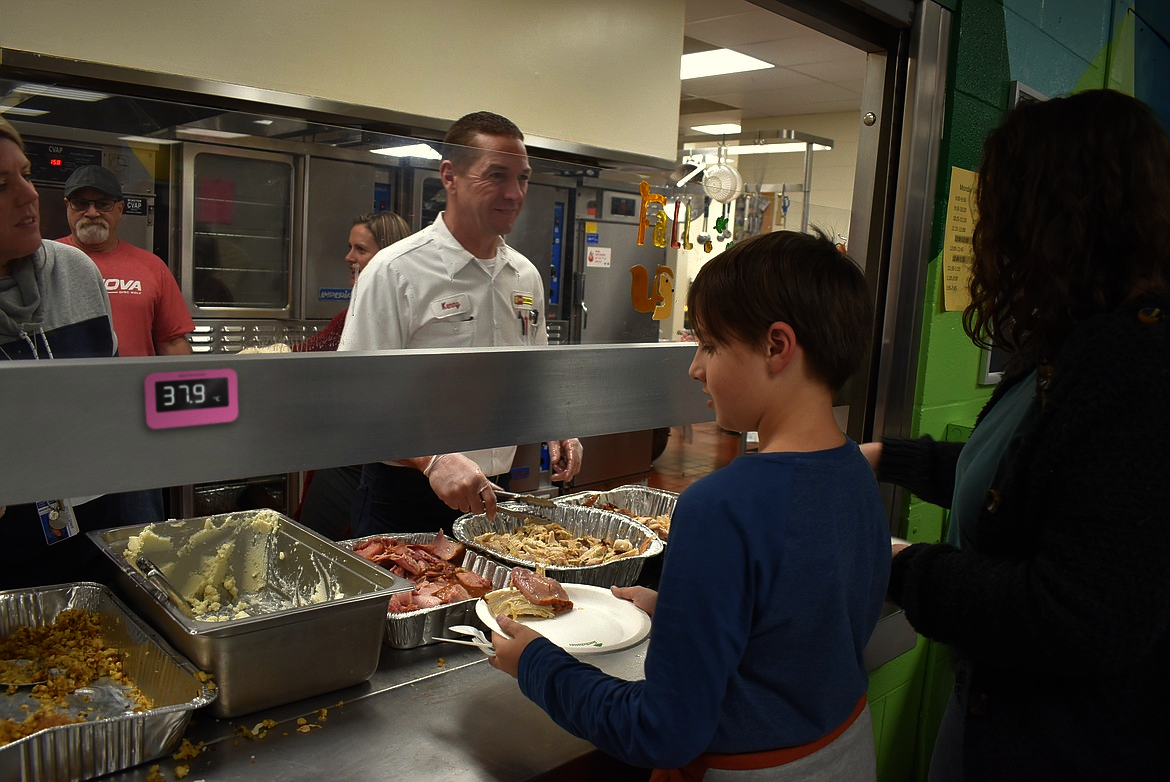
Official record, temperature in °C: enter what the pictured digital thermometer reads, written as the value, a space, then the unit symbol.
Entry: 37.9 °C
